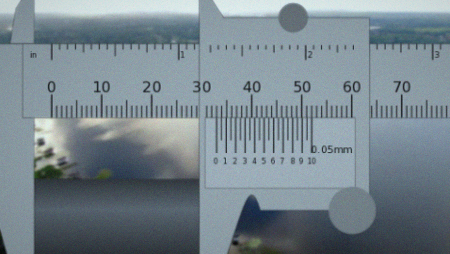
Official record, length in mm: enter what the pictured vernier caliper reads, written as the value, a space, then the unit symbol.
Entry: 33.0 mm
